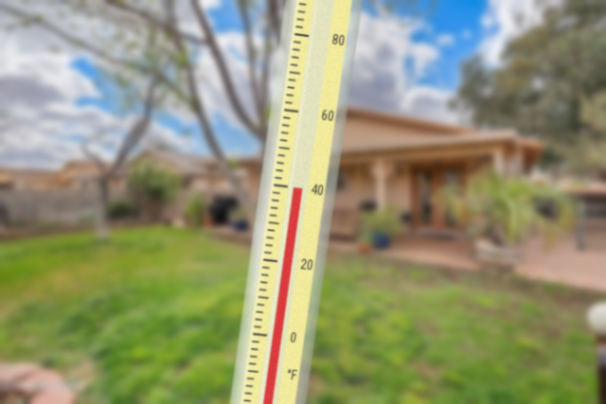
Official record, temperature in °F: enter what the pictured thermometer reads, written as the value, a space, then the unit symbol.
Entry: 40 °F
